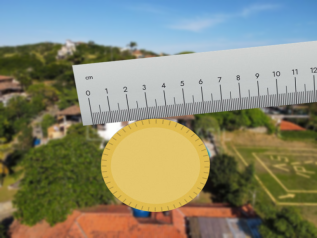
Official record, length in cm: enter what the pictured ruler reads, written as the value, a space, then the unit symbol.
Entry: 6 cm
